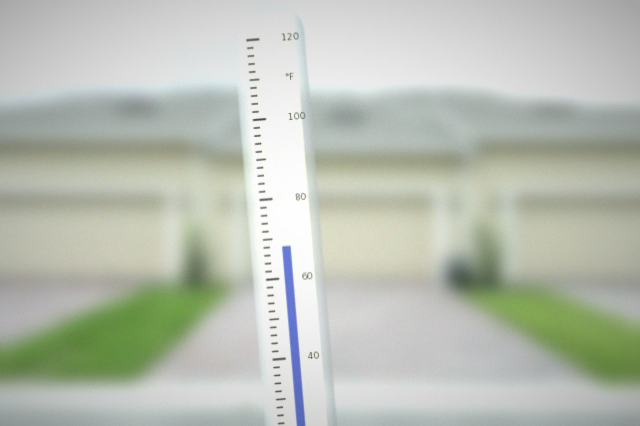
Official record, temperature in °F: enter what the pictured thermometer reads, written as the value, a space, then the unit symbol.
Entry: 68 °F
